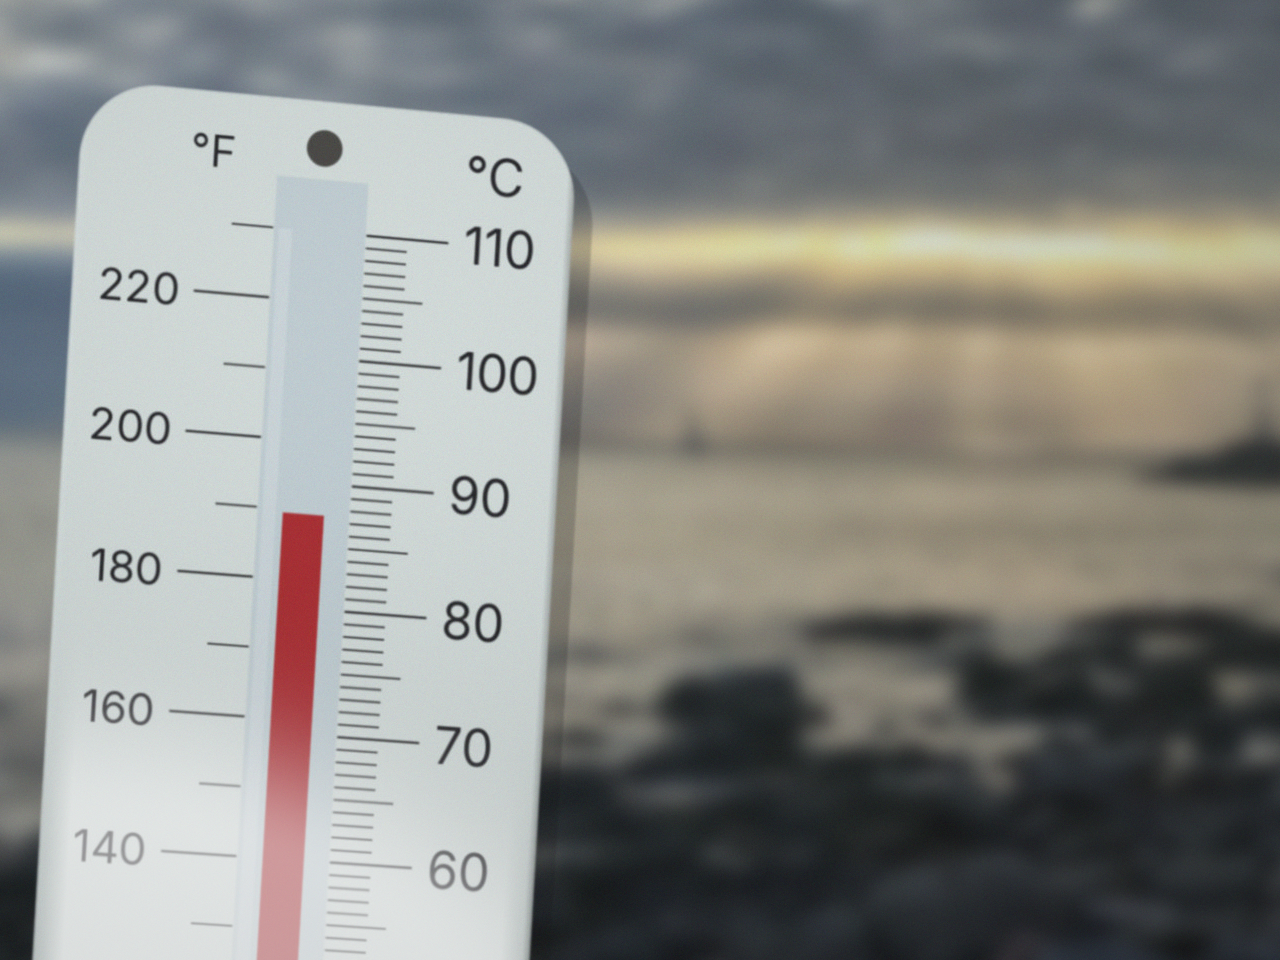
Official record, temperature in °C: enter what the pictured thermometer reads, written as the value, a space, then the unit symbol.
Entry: 87.5 °C
